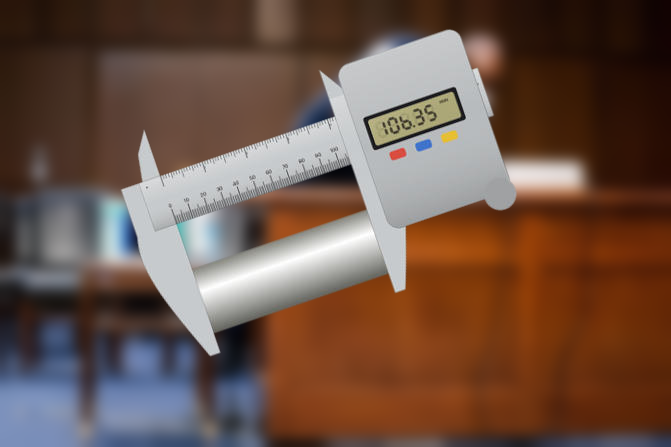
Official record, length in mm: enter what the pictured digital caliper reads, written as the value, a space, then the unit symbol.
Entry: 106.35 mm
